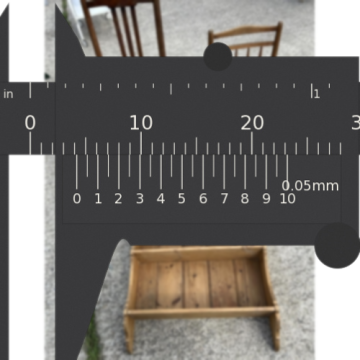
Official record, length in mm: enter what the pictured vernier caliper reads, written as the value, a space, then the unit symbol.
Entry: 4.2 mm
